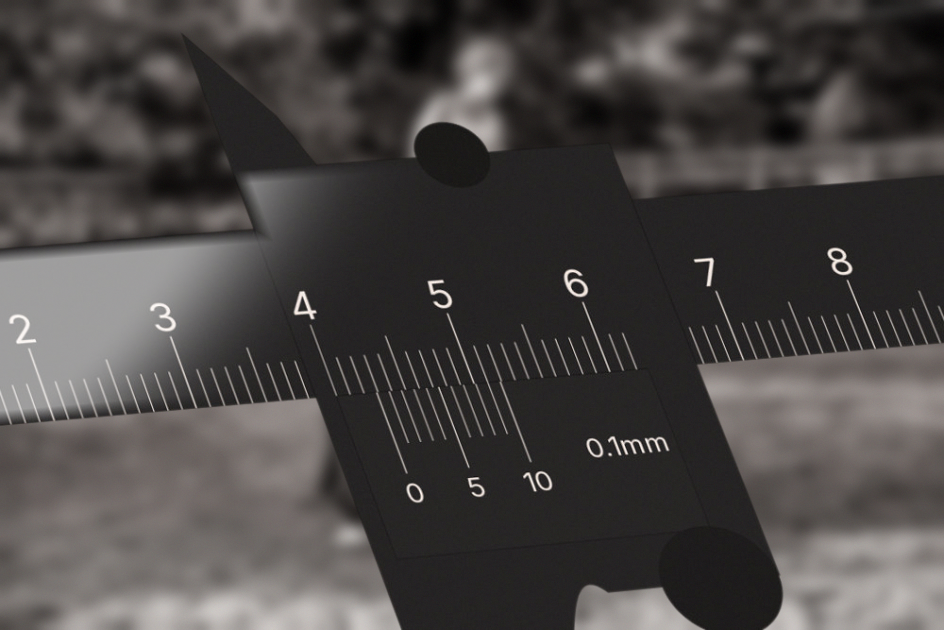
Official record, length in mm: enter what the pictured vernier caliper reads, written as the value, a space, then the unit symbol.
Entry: 42.9 mm
